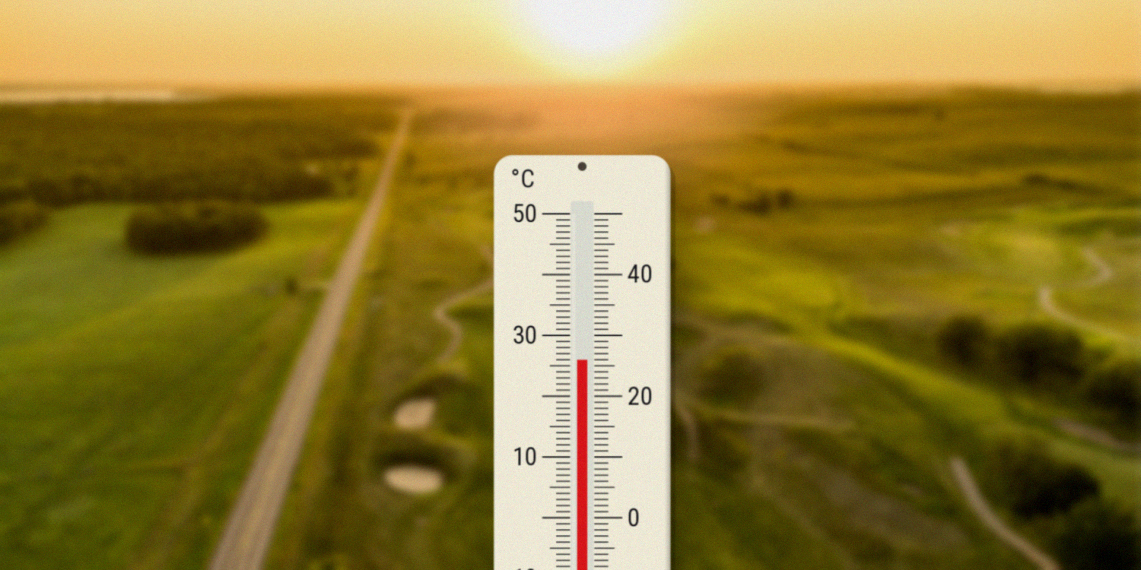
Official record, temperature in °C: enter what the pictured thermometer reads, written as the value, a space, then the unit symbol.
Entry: 26 °C
